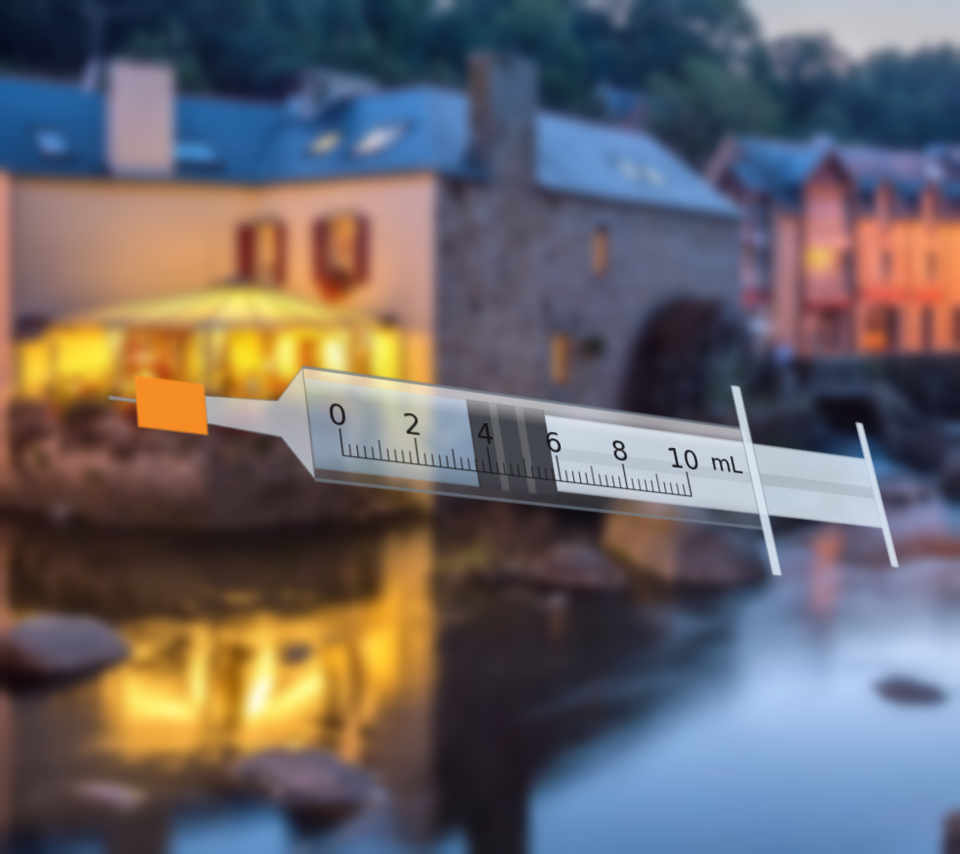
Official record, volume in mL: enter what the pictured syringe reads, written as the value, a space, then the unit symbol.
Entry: 3.6 mL
